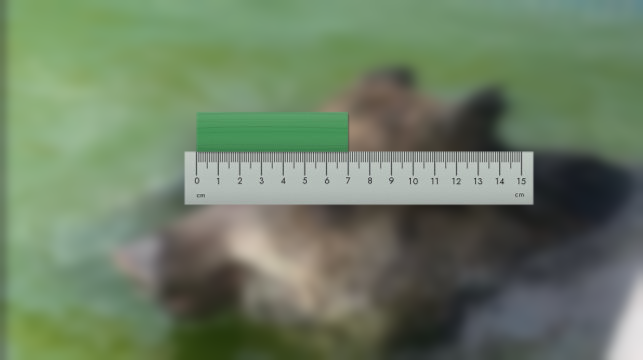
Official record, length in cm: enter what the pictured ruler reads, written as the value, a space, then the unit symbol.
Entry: 7 cm
